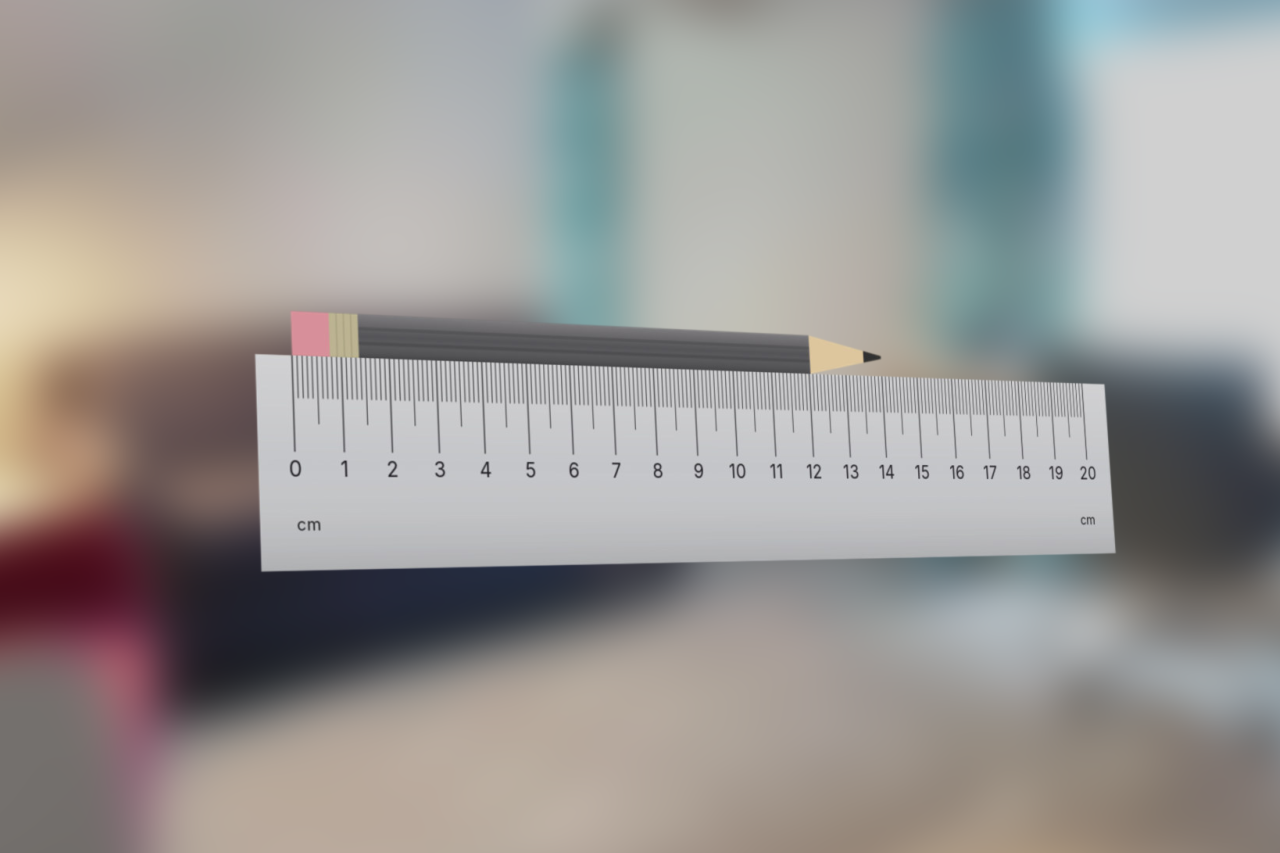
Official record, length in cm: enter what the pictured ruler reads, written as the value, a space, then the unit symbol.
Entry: 14 cm
